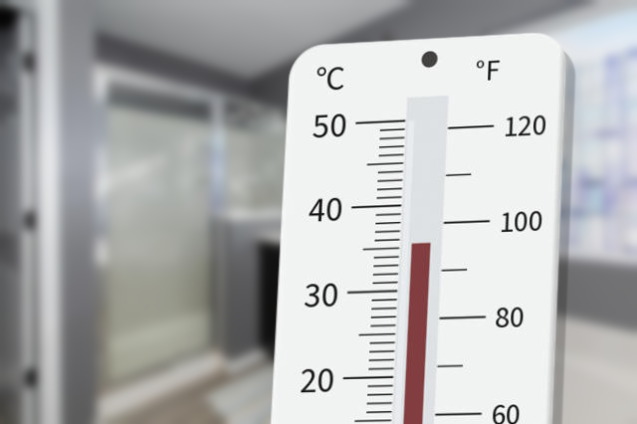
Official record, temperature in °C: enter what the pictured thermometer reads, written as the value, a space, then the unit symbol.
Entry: 35.5 °C
